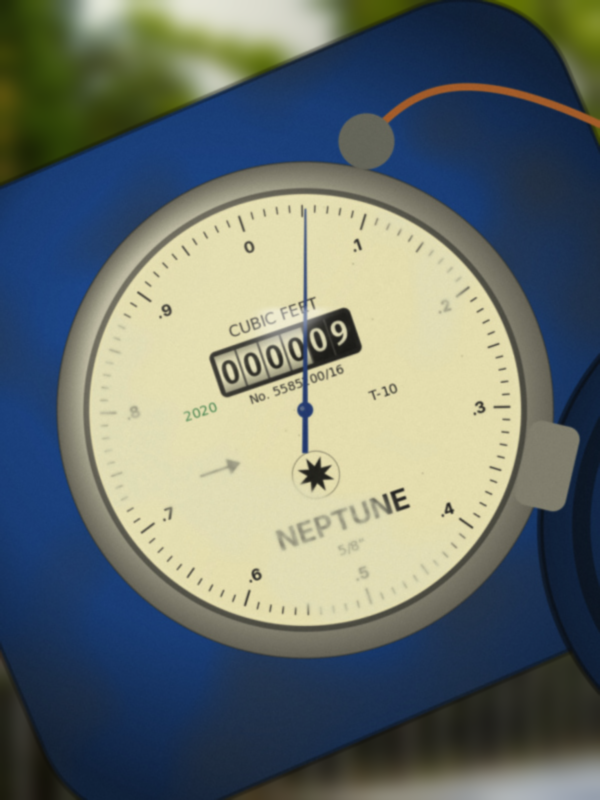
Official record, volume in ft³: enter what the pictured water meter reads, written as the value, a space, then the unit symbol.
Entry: 9.05 ft³
